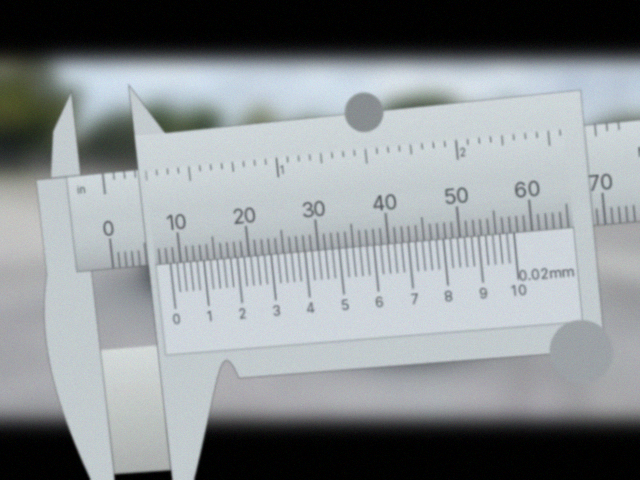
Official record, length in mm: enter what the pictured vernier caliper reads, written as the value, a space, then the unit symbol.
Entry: 8.5 mm
